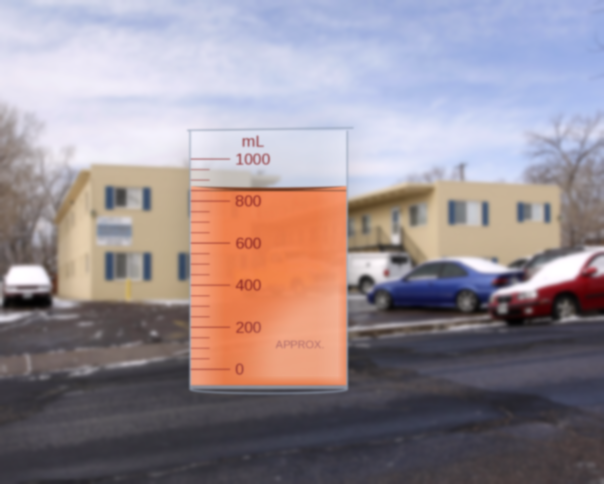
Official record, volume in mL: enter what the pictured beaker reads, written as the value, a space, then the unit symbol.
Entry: 850 mL
